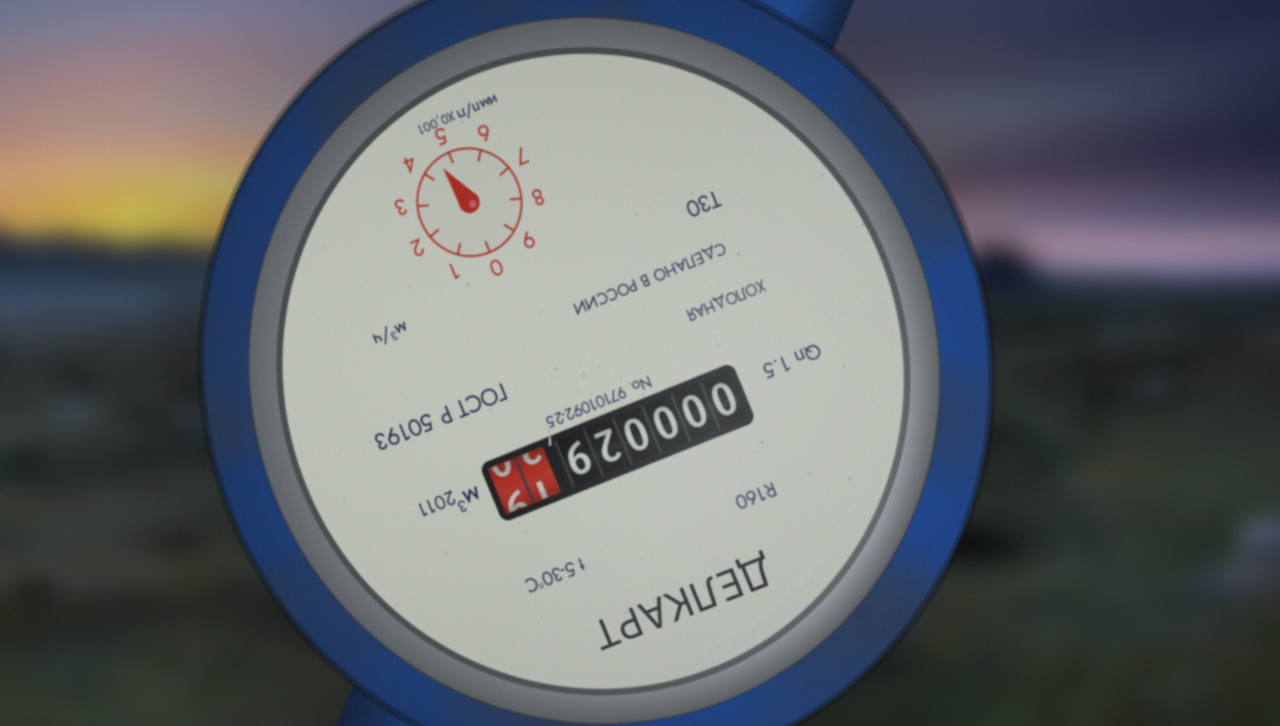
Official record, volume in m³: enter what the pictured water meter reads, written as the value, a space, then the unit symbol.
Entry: 29.194 m³
